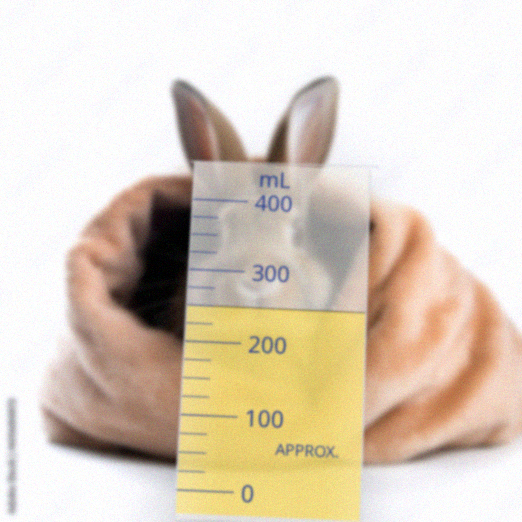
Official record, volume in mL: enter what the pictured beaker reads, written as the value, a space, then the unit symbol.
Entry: 250 mL
